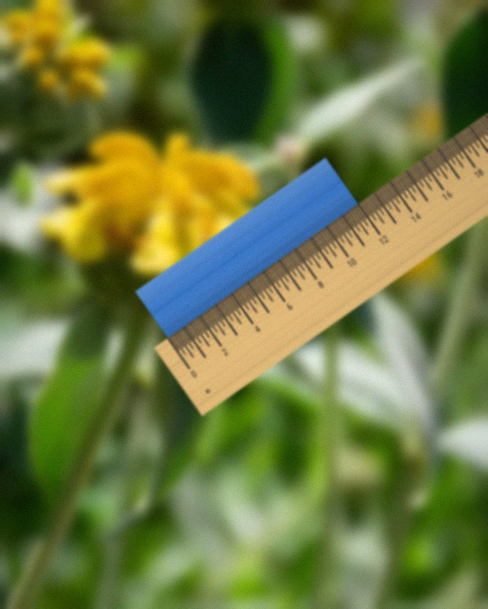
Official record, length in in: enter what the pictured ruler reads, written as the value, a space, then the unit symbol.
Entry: 12 in
